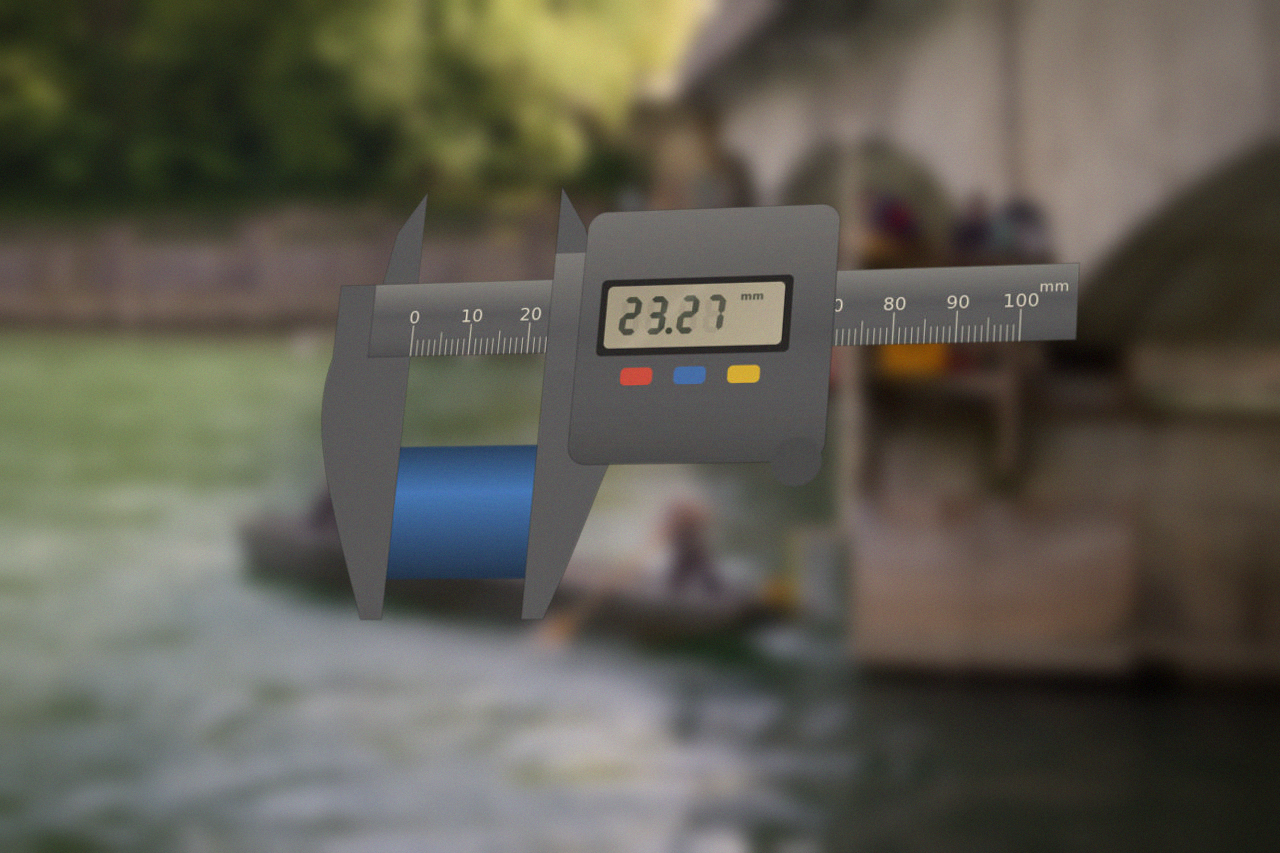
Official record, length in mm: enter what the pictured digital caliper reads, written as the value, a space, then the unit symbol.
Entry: 23.27 mm
